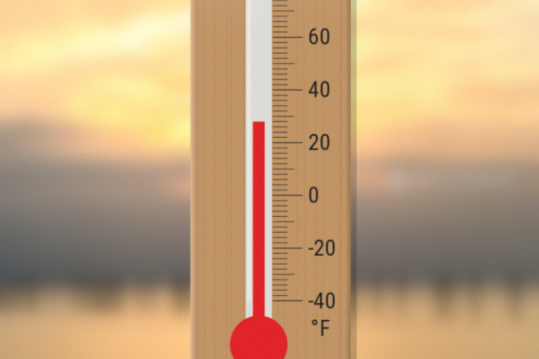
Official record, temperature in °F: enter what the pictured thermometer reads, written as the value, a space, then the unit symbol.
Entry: 28 °F
